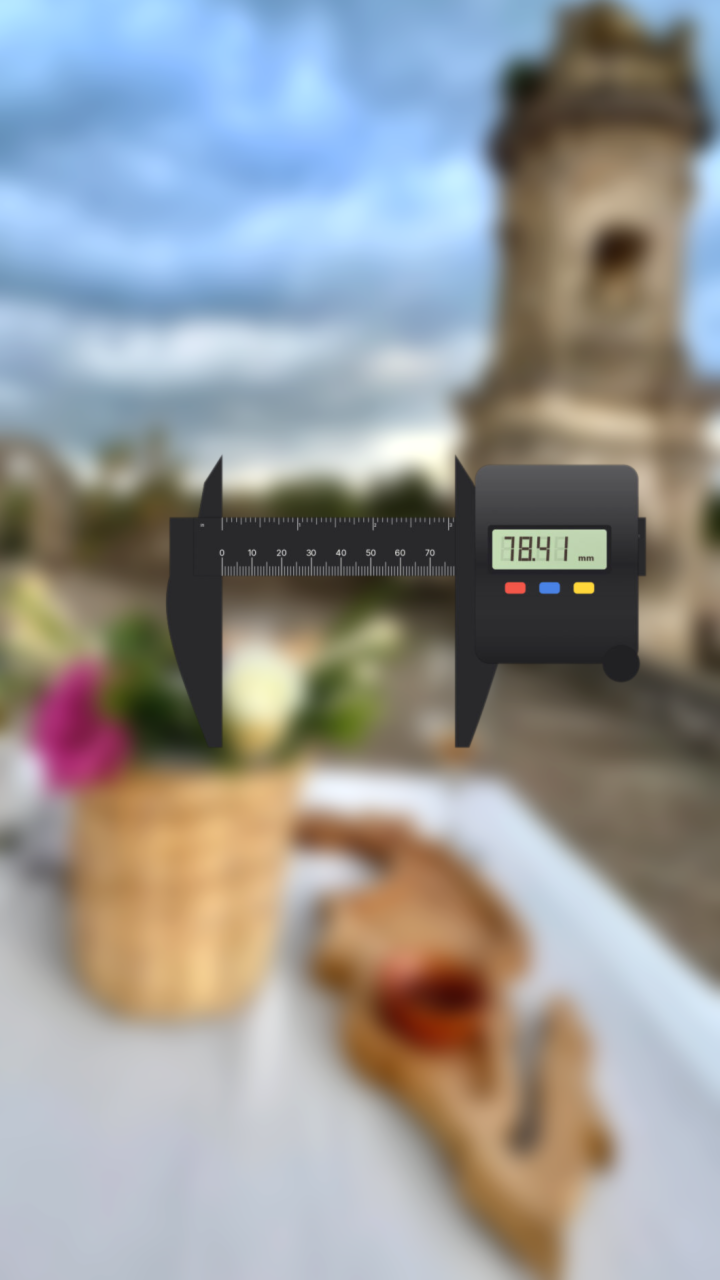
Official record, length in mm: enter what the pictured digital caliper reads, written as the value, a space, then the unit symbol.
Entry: 78.41 mm
